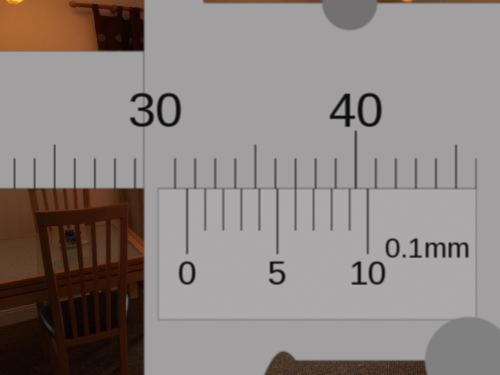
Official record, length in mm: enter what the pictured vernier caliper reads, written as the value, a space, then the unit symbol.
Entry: 31.6 mm
